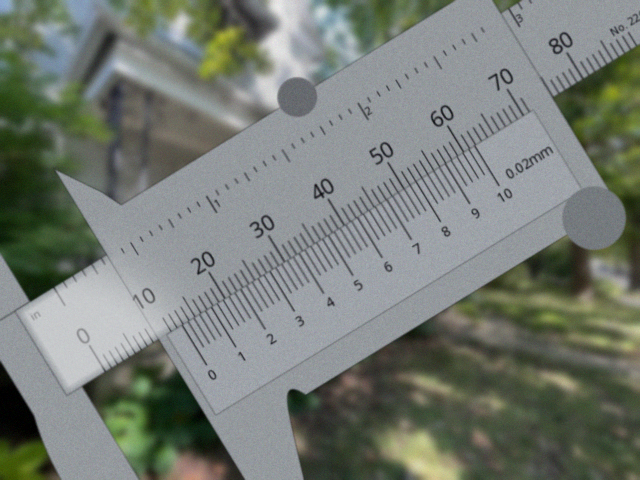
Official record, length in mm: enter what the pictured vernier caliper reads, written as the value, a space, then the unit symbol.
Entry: 12.8 mm
